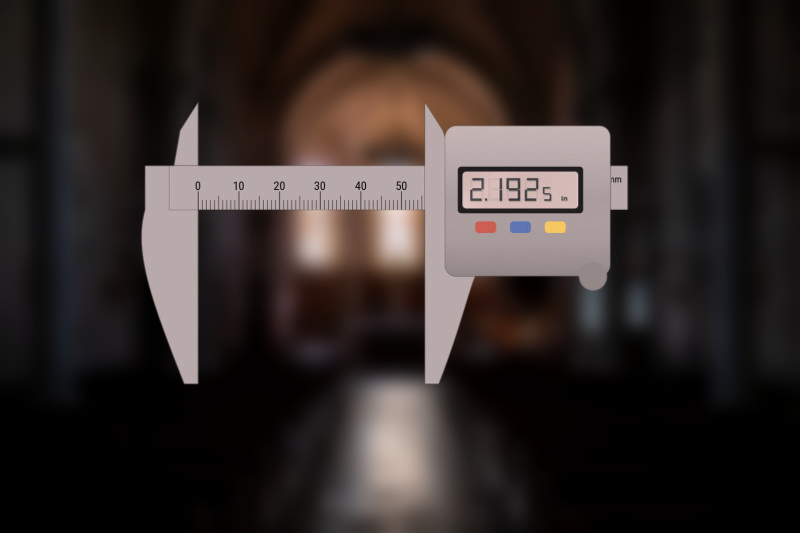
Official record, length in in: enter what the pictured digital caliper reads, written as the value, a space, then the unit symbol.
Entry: 2.1925 in
